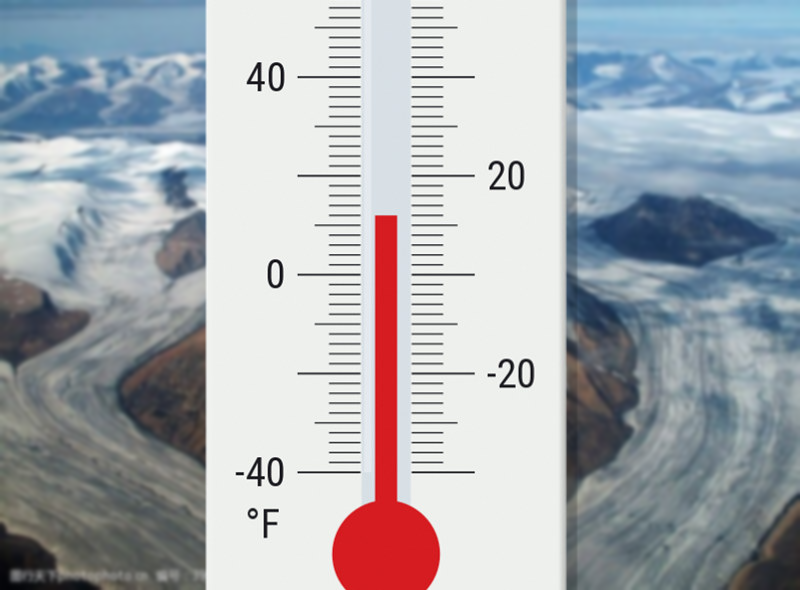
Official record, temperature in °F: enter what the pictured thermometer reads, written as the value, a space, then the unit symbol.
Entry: 12 °F
